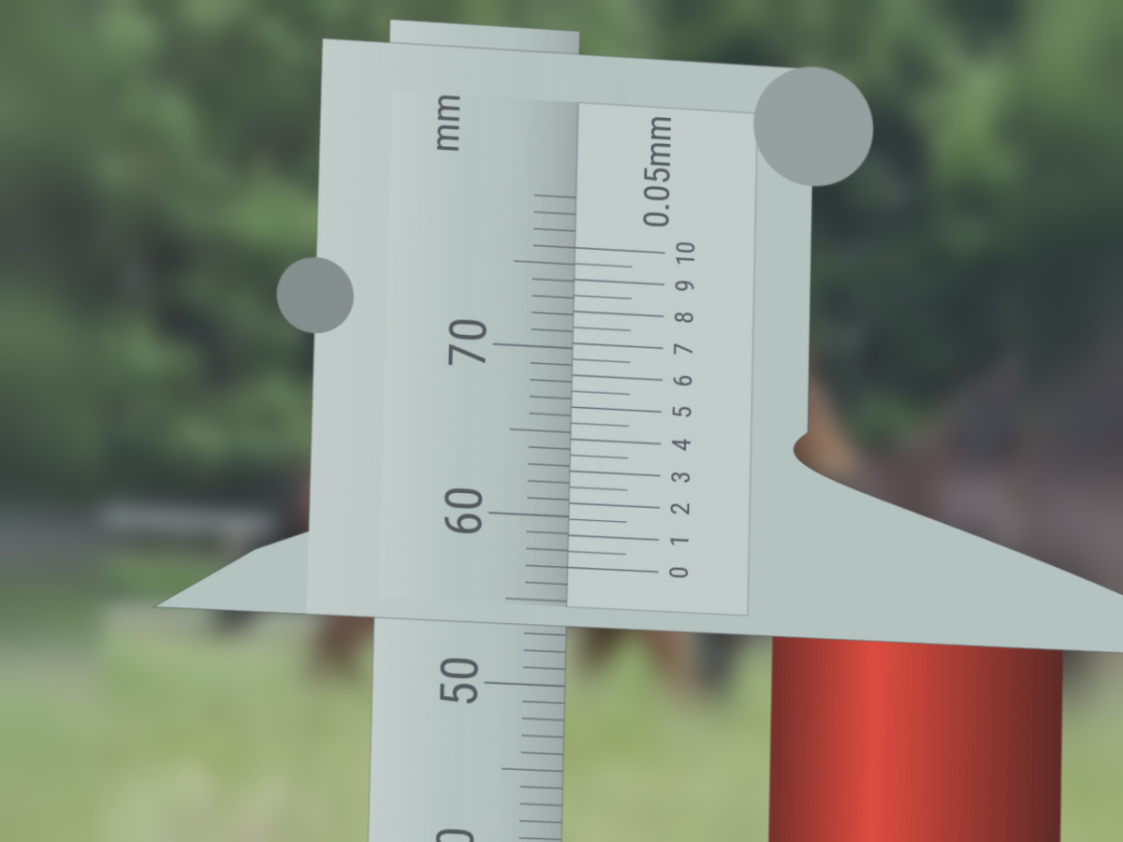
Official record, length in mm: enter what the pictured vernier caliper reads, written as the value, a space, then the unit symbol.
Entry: 57.0 mm
